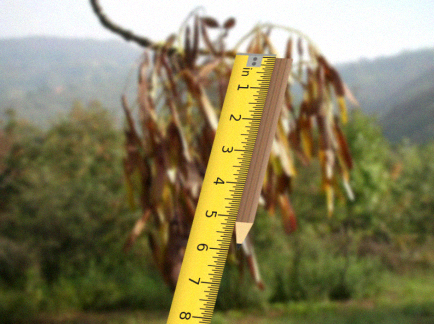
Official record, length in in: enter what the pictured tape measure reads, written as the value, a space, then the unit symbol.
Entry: 6 in
